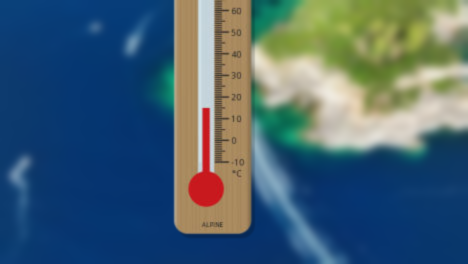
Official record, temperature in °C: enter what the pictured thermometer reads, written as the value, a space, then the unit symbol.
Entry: 15 °C
